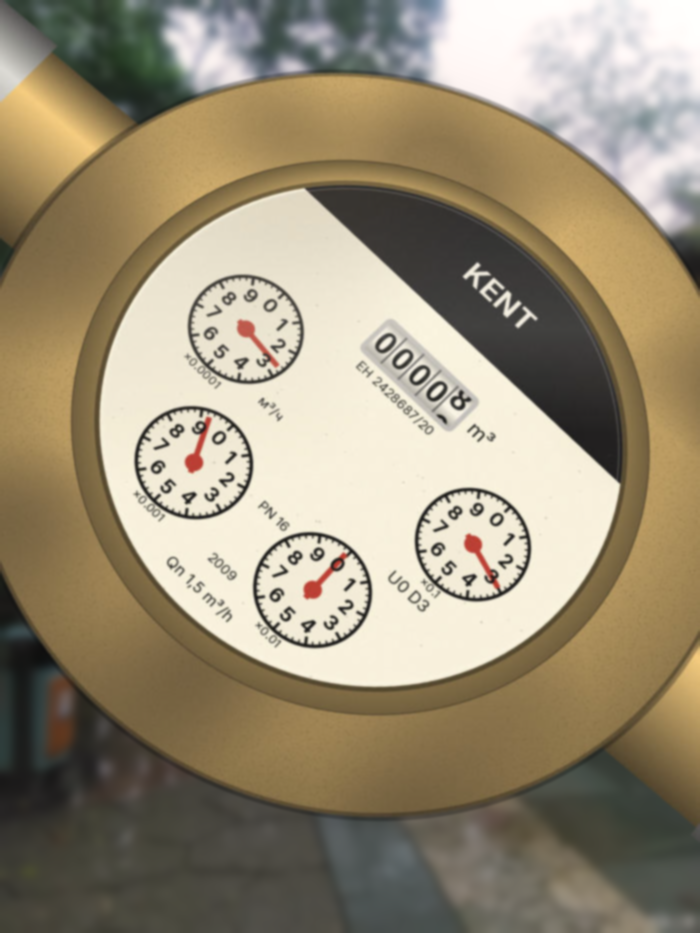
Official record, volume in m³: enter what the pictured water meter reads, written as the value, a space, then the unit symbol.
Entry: 8.2992 m³
